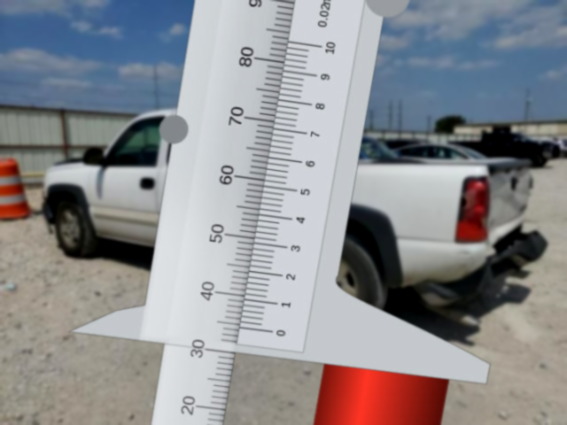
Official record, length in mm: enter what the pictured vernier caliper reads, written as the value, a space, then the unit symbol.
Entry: 34.5 mm
